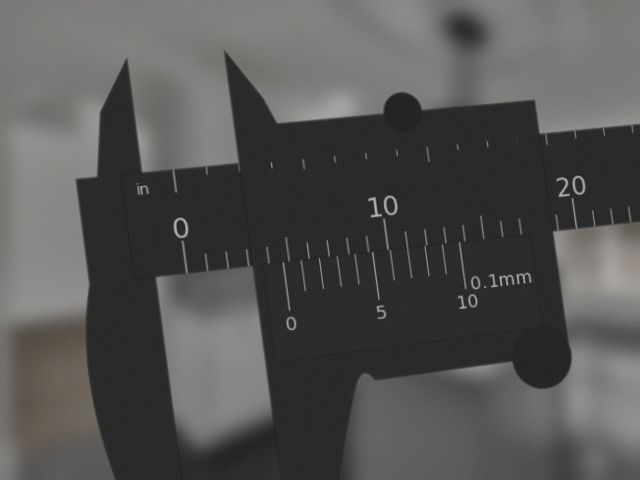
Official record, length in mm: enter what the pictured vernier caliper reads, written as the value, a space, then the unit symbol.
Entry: 4.7 mm
